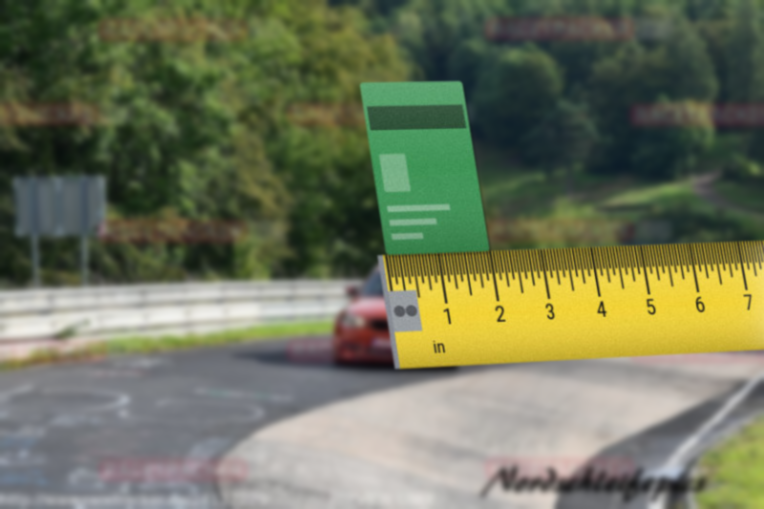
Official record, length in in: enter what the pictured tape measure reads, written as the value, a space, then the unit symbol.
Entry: 2 in
